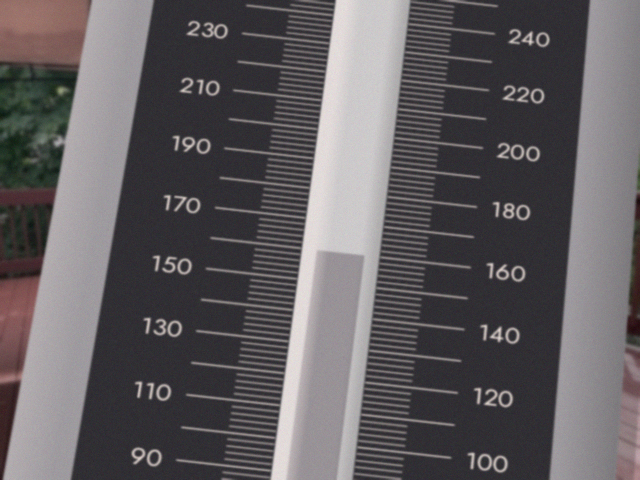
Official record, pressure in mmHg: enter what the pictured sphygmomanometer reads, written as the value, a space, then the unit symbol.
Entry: 160 mmHg
